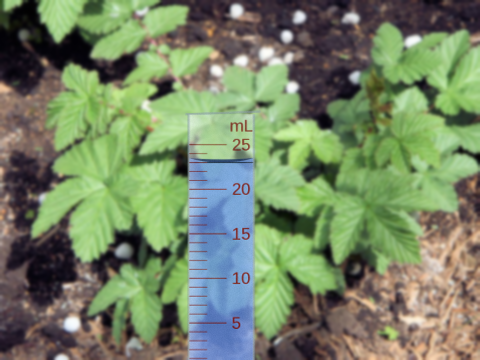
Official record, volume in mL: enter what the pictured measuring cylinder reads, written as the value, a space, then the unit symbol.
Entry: 23 mL
